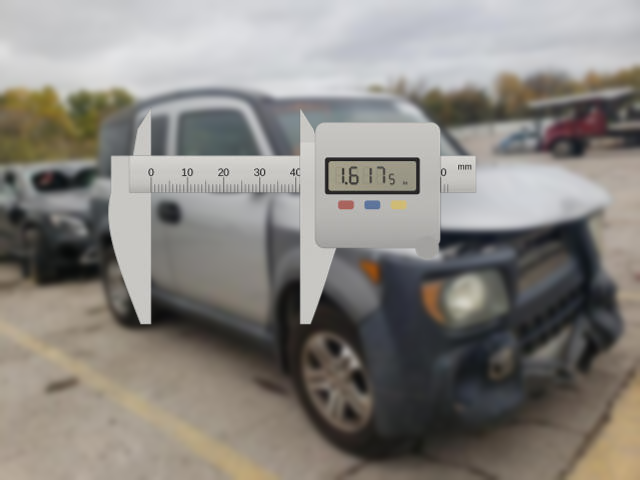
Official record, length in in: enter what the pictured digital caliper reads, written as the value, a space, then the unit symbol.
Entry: 1.6175 in
